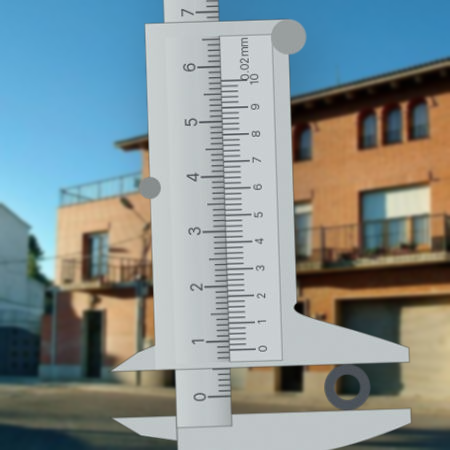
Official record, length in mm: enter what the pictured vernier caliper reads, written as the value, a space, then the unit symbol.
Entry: 8.4 mm
